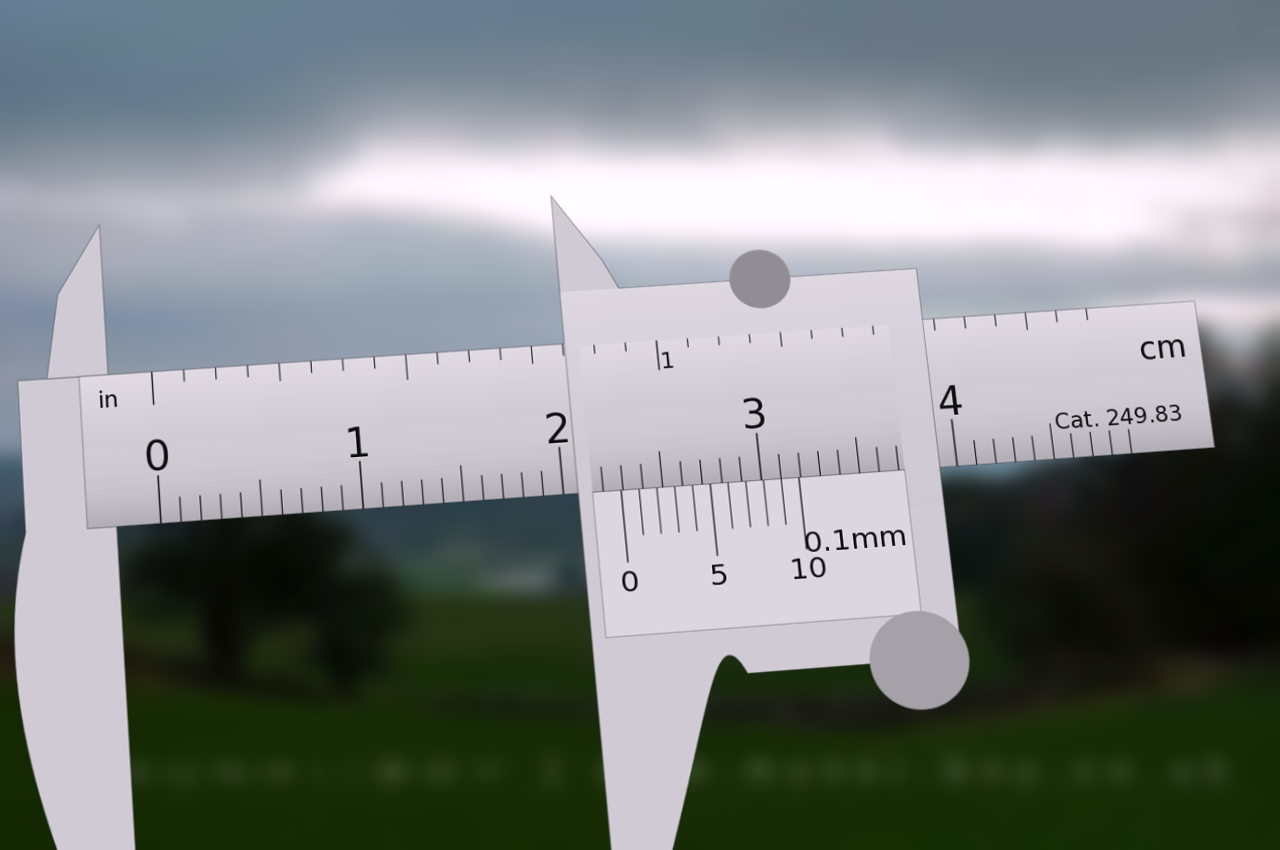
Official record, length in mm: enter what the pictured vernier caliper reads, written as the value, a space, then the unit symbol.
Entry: 22.9 mm
